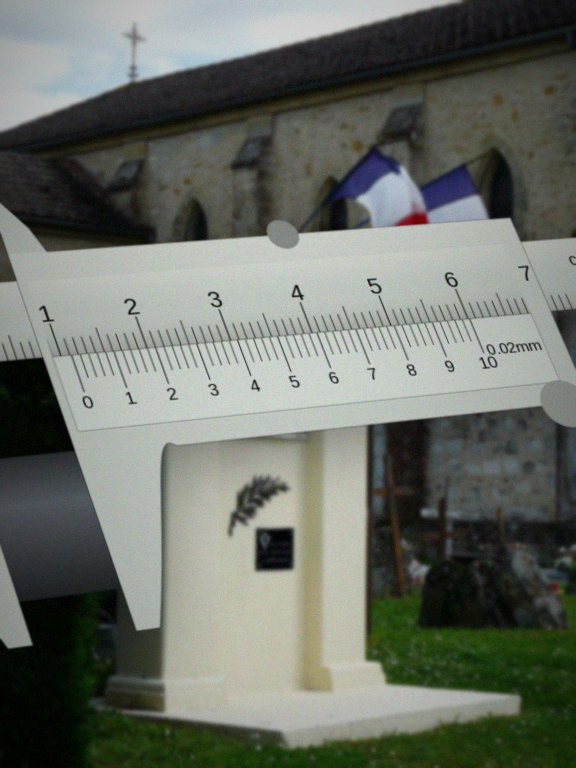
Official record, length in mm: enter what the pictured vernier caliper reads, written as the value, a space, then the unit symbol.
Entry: 11.2 mm
